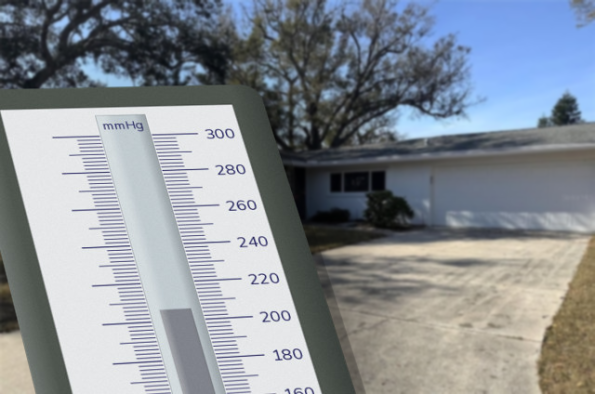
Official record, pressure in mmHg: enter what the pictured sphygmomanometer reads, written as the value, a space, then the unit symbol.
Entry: 206 mmHg
